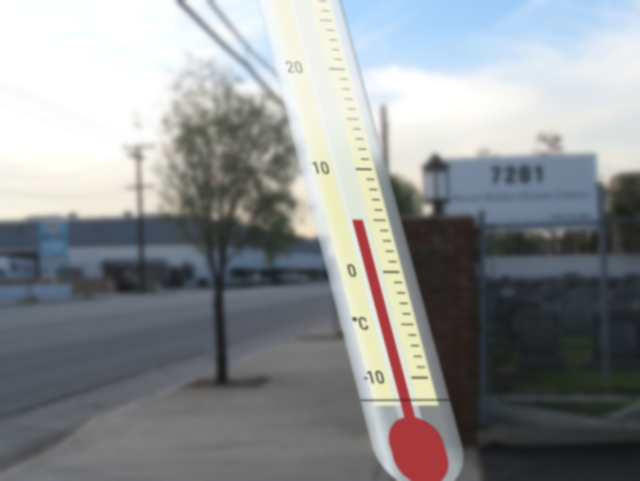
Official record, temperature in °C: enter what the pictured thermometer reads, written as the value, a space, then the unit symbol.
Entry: 5 °C
